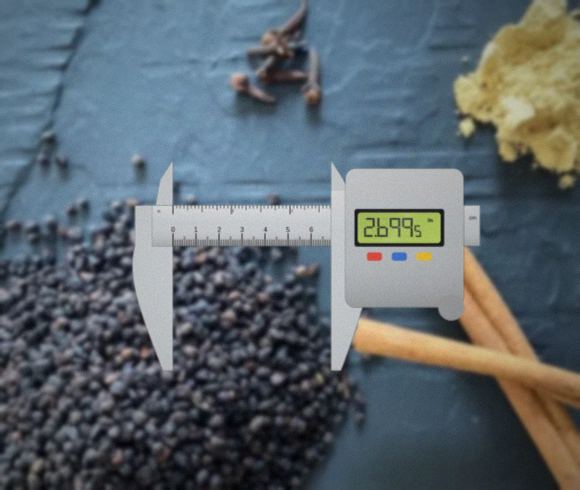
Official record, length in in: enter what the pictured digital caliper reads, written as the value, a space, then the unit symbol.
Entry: 2.6995 in
